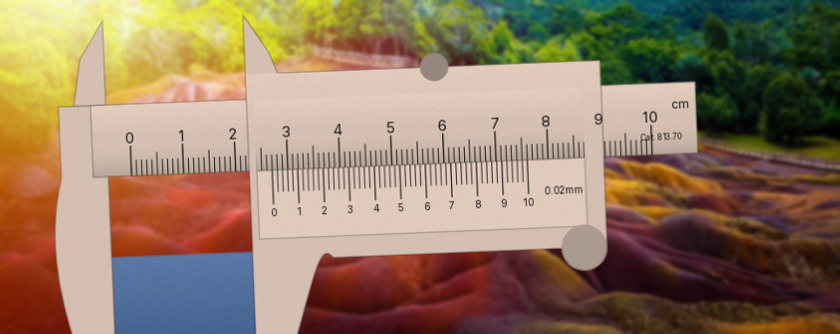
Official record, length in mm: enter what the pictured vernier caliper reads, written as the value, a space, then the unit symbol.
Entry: 27.0 mm
